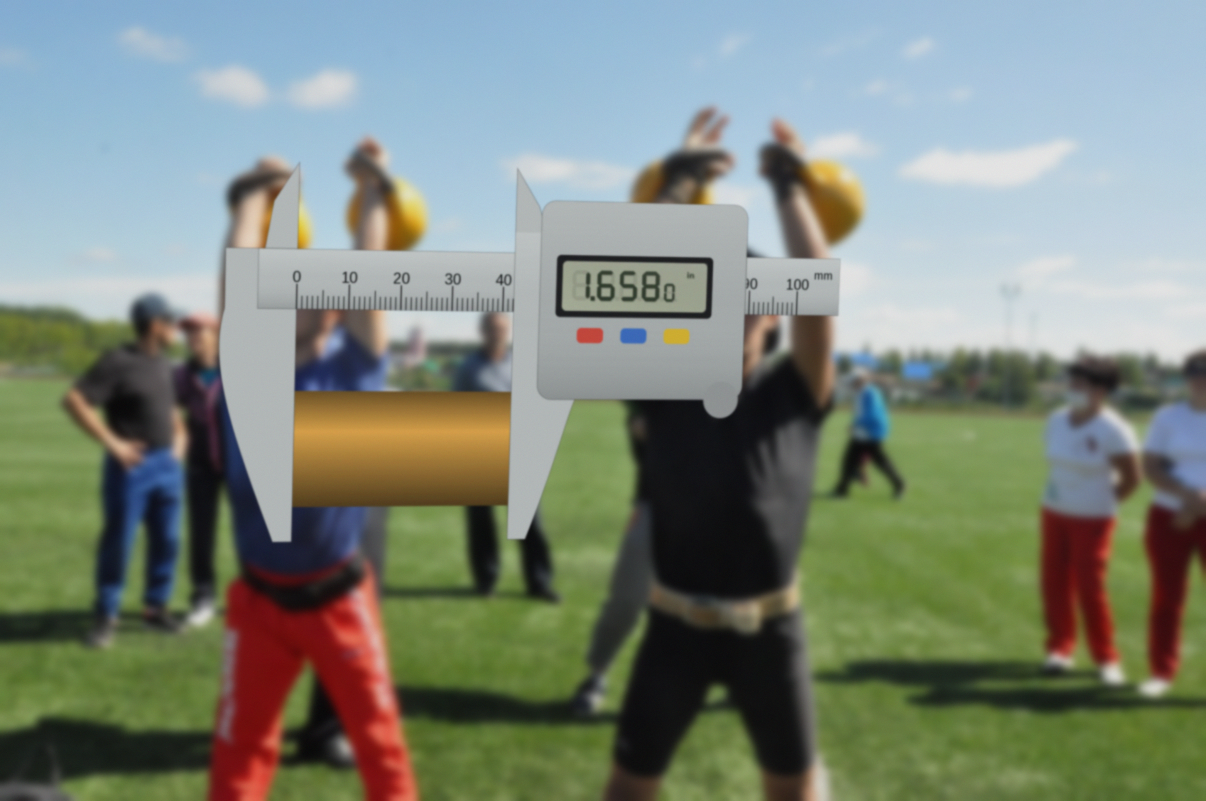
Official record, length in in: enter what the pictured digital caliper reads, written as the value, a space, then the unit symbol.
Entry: 1.6580 in
